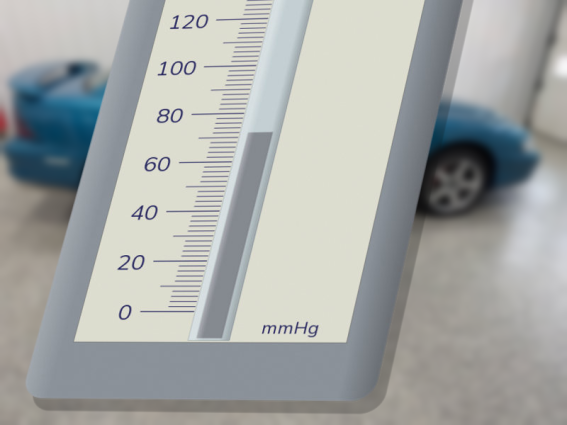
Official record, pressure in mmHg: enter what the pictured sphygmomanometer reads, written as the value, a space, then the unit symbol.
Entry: 72 mmHg
